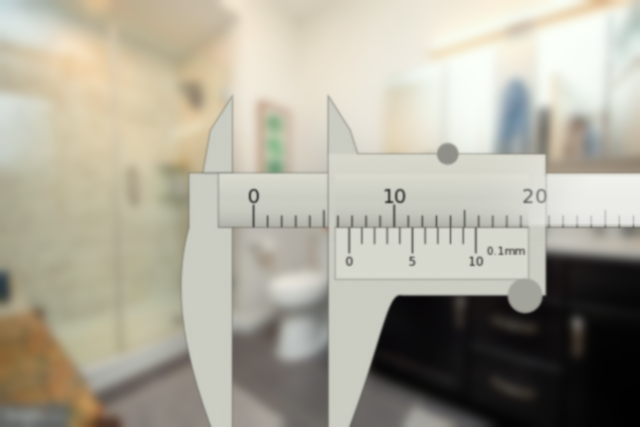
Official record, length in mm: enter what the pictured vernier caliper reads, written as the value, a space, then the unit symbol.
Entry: 6.8 mm
